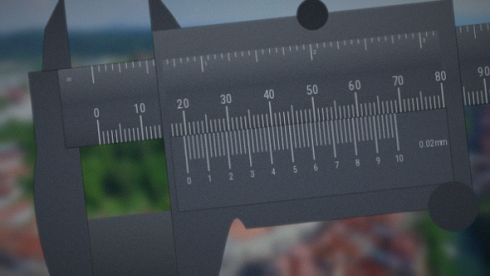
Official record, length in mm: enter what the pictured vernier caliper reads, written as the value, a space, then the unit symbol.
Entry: 19.5 mm
